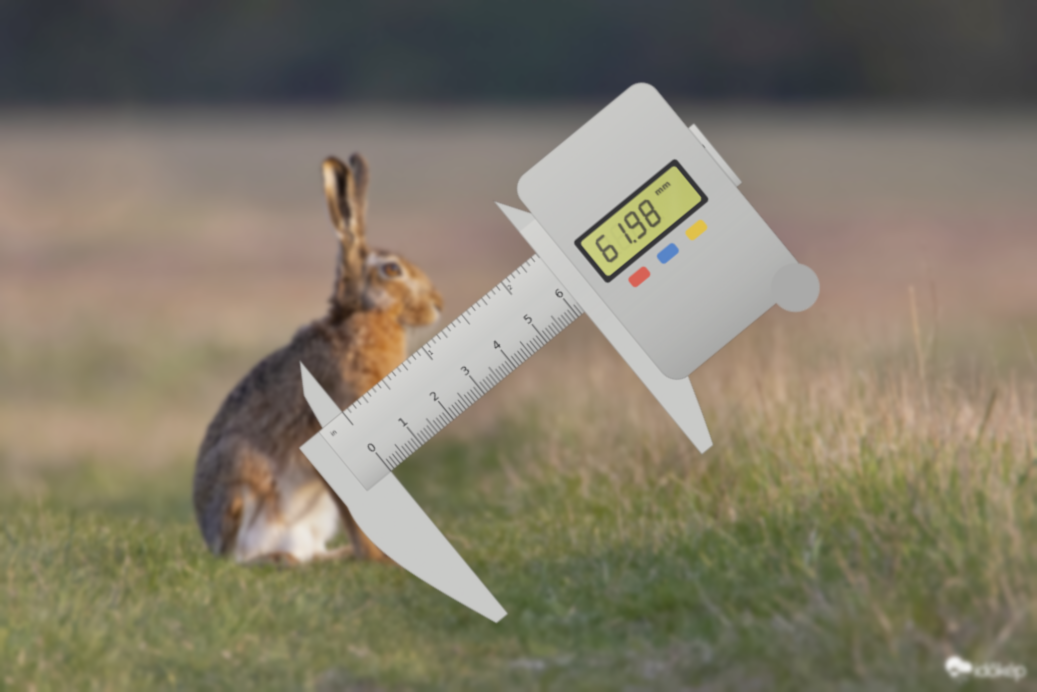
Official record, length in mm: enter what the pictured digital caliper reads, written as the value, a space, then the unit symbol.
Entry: 61.98 mm
